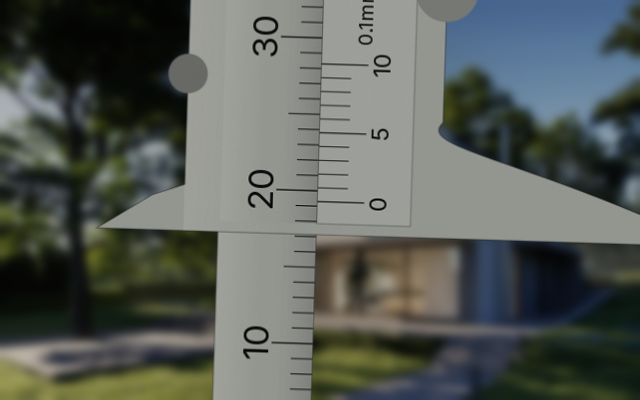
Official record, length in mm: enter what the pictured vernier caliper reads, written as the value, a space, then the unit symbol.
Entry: 19.3 mm
